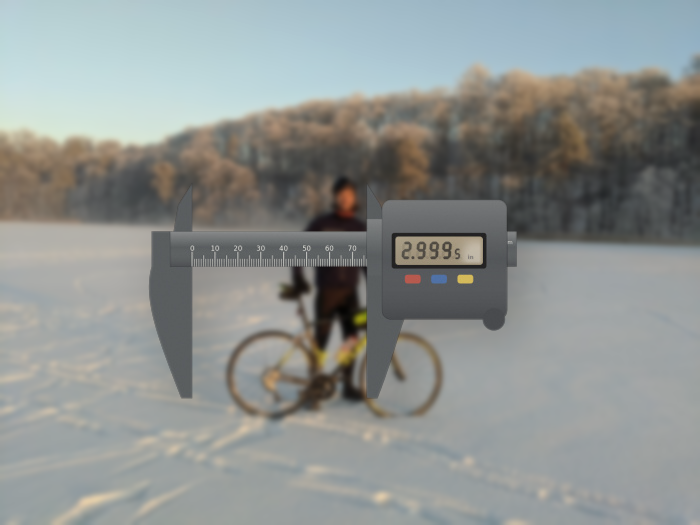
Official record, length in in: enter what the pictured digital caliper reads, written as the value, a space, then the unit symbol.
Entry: 2.9995 in
